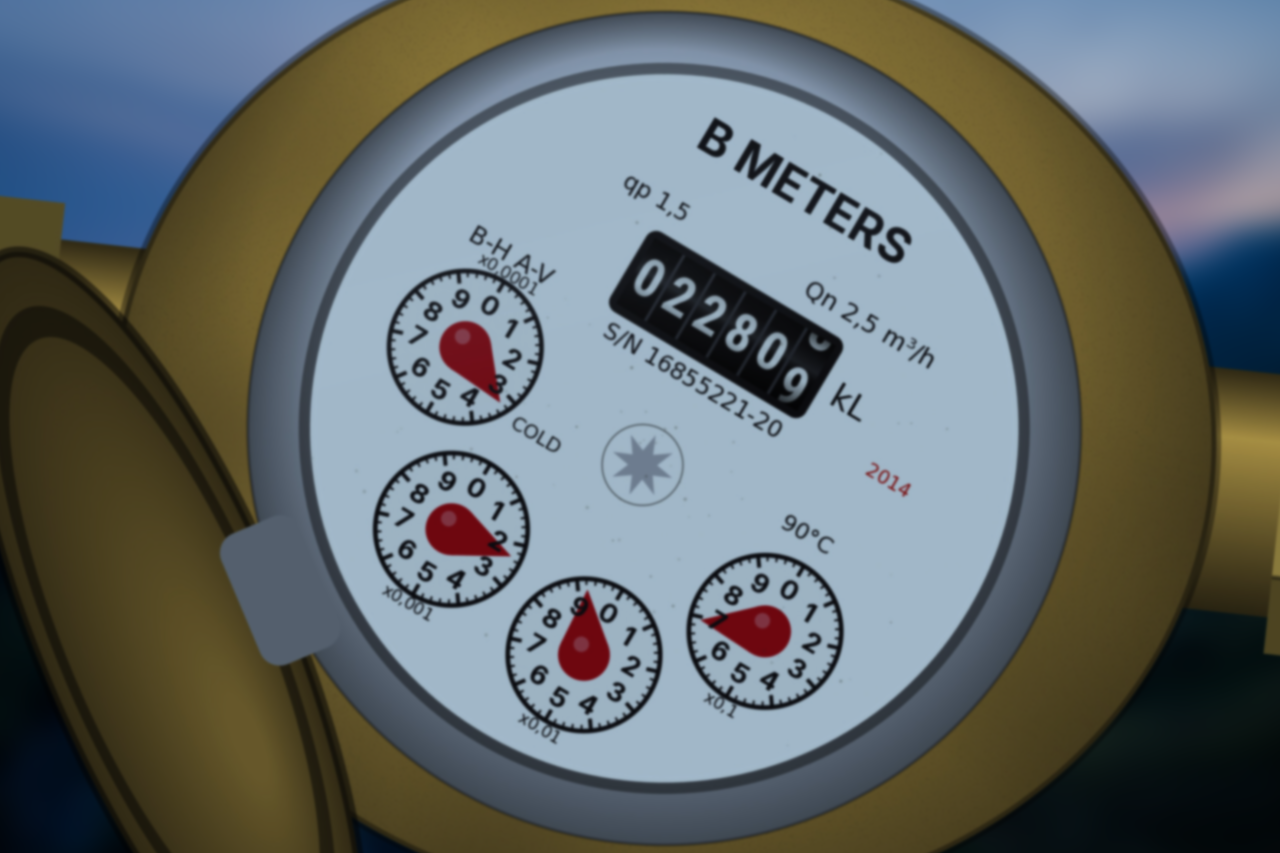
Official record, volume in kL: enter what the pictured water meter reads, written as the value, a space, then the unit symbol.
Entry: 22808.6923 kL
